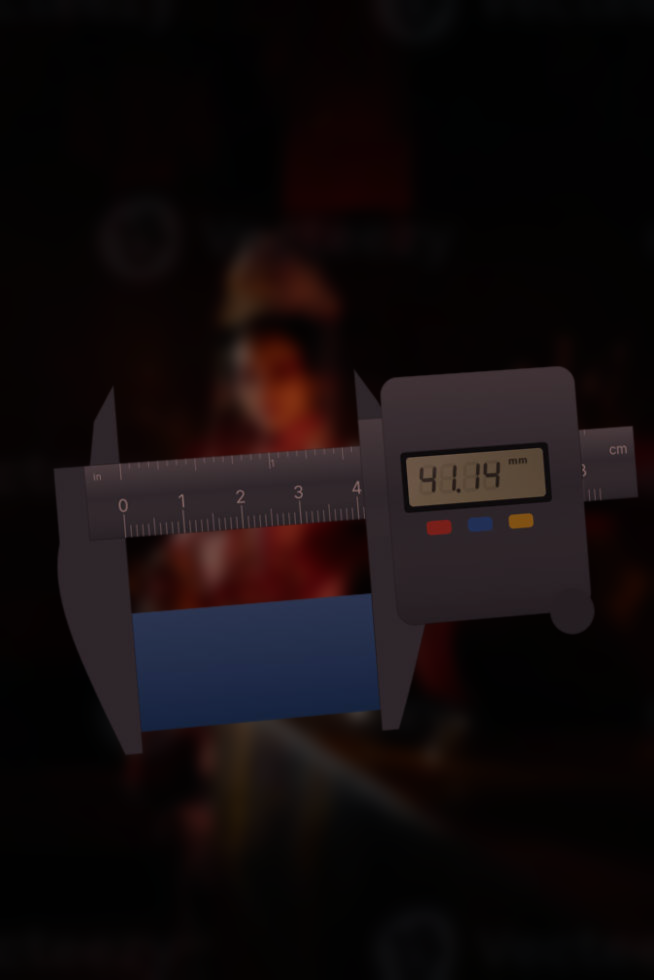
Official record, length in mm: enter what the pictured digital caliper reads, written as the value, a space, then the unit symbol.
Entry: 41.14 mm
